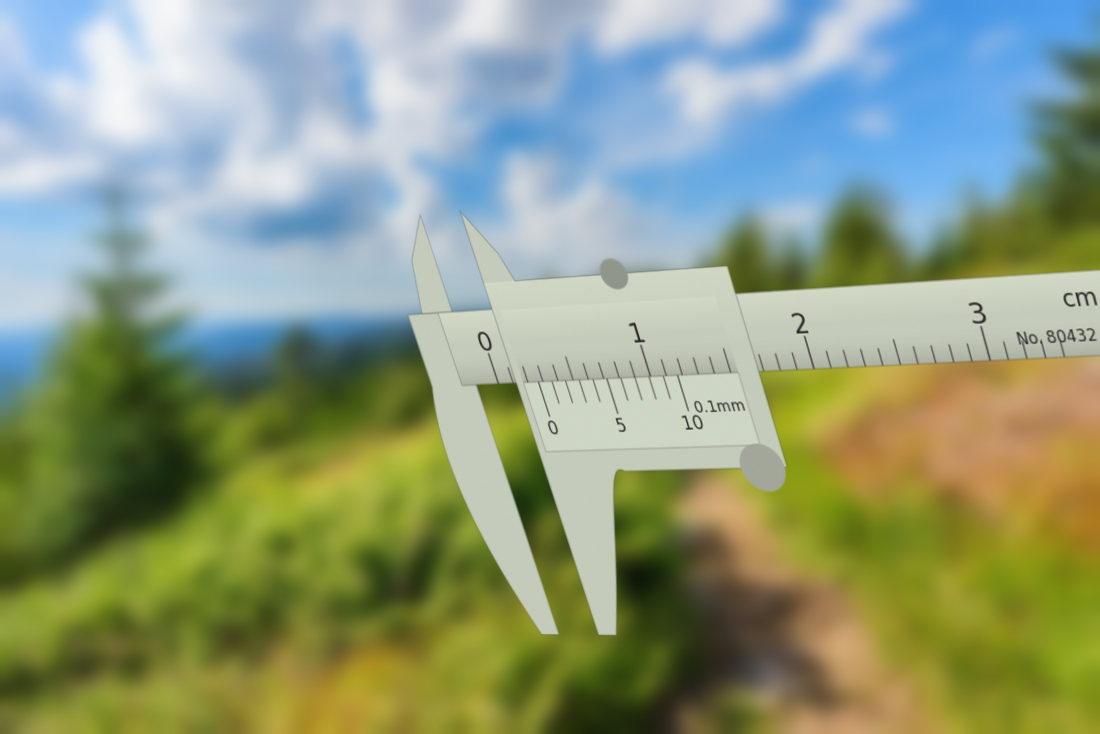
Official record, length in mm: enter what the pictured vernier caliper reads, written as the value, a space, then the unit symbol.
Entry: 2.7 mm
